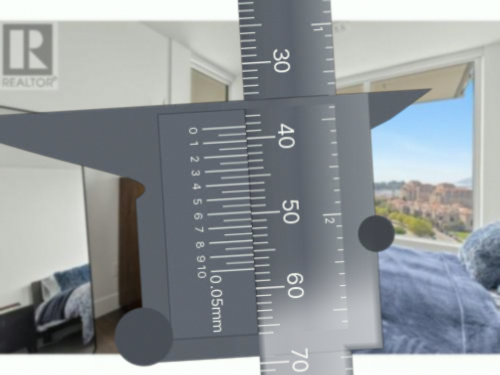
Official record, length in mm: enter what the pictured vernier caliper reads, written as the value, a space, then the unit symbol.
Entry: 38.4 mm
